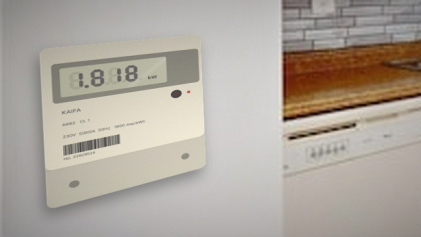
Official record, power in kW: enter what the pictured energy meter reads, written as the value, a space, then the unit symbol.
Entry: 1.818 kW
